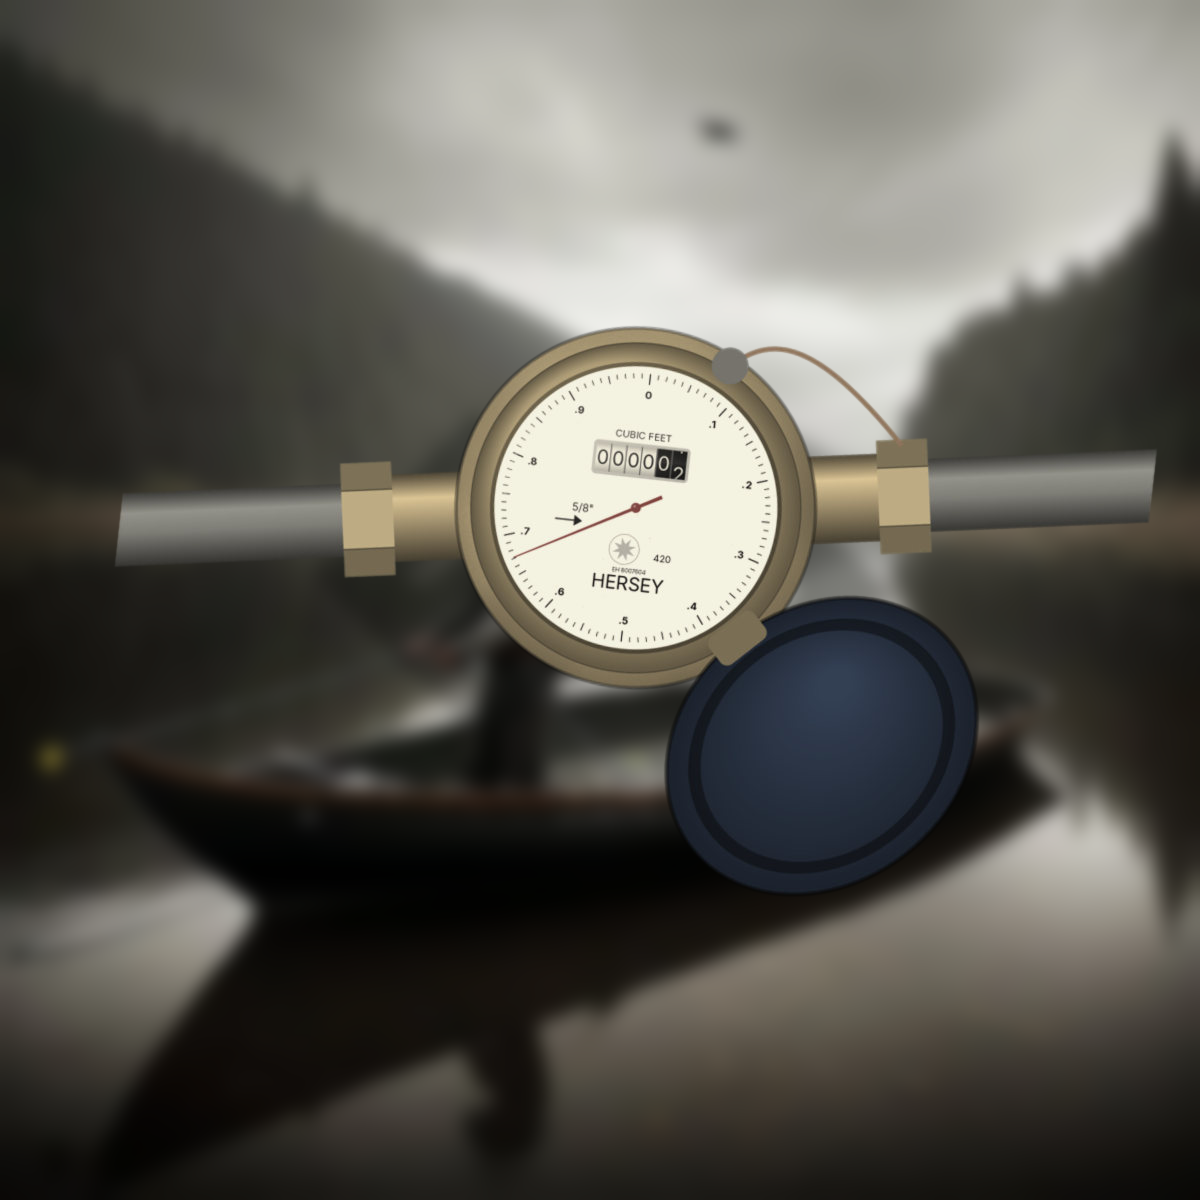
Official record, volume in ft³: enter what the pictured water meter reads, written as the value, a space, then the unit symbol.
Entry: 1.67 ft³
